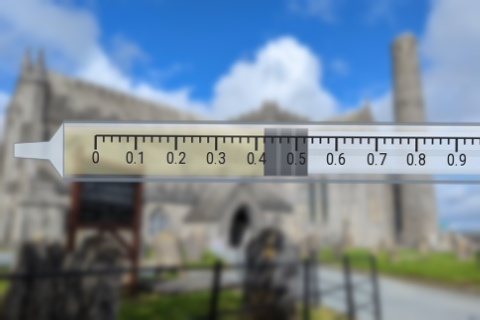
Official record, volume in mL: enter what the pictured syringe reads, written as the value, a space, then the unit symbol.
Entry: 0.42 mL
